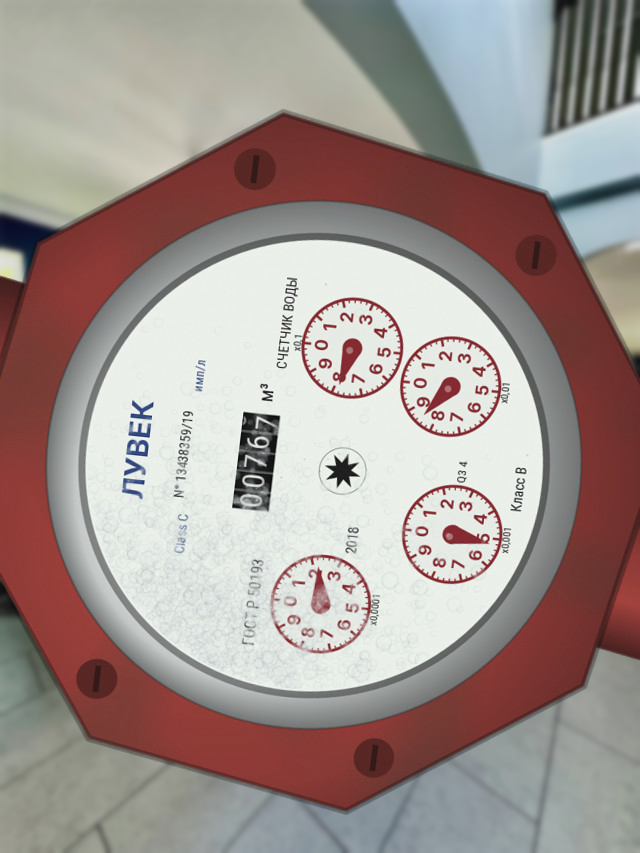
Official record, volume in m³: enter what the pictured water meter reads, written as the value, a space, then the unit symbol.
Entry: 766.7852 m³
